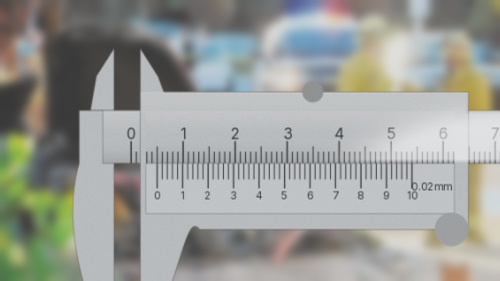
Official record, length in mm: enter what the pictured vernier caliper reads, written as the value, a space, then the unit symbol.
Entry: 5.0 mm
